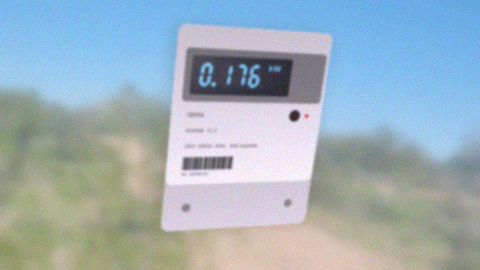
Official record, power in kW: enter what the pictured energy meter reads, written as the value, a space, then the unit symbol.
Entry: 0.176 kW
